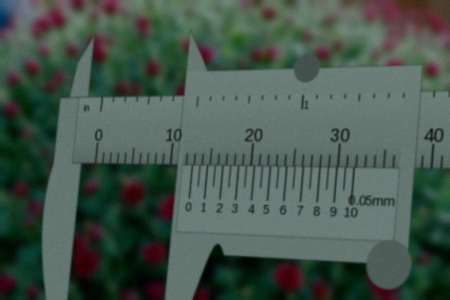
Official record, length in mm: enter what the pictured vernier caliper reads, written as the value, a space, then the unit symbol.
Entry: 12.8 mm
